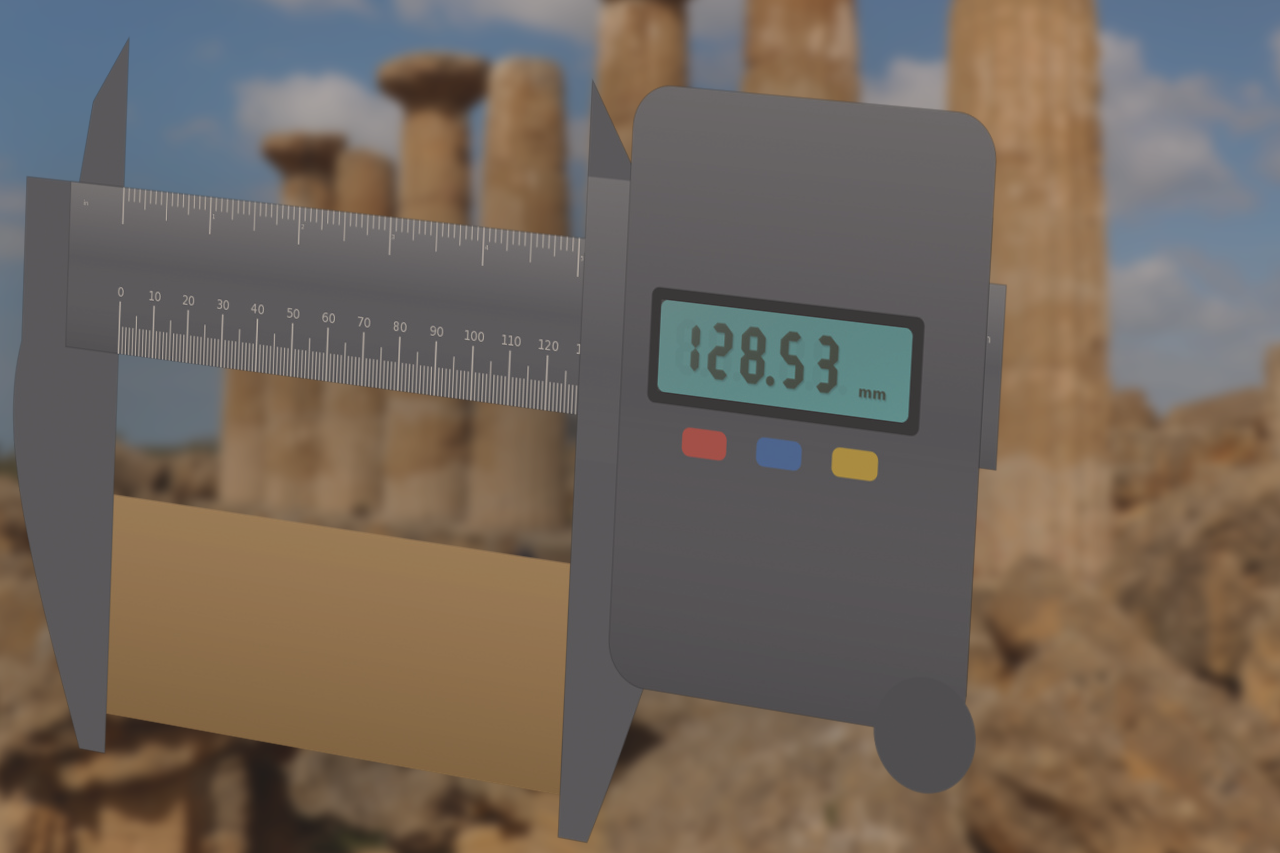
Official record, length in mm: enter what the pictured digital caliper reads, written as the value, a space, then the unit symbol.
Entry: 128.53 mm
